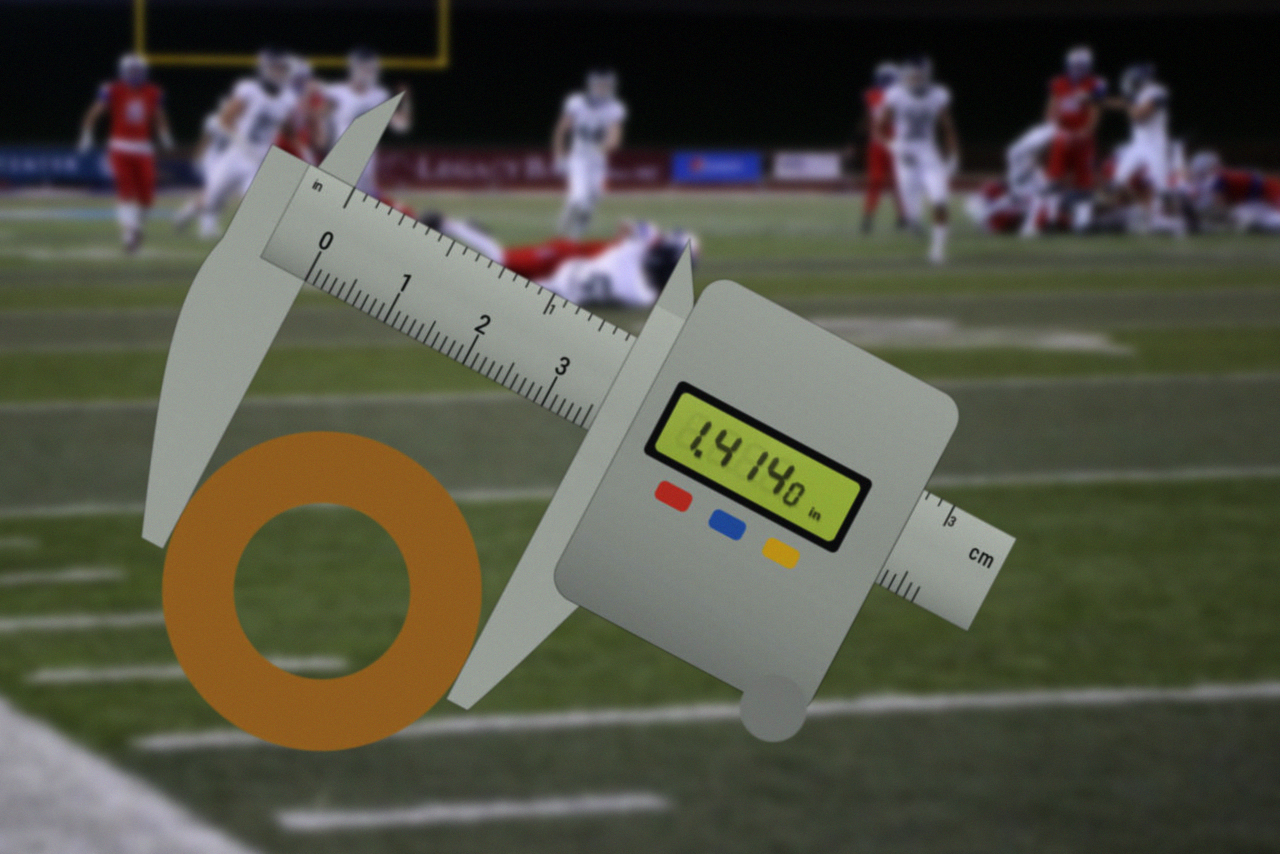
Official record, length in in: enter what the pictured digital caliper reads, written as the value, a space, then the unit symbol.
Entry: 1.4140 in
